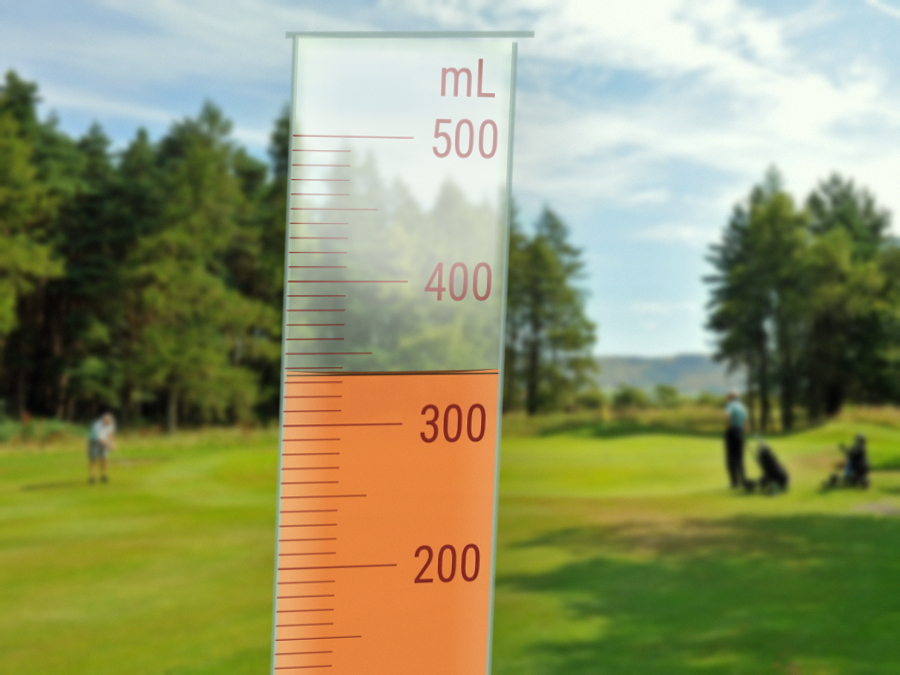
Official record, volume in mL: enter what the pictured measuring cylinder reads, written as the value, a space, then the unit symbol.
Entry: 335 mL
